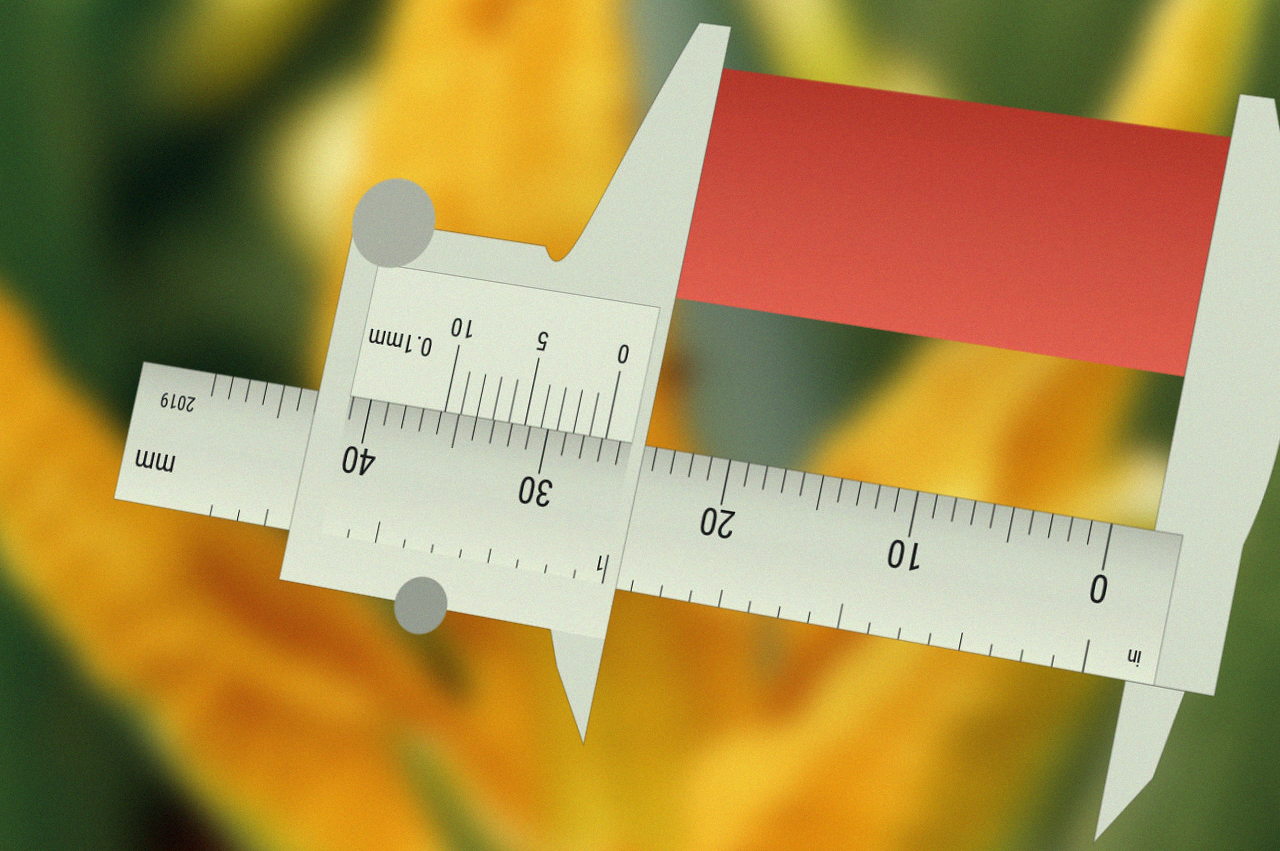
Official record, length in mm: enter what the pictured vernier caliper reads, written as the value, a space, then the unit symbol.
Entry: 26.8 mm
